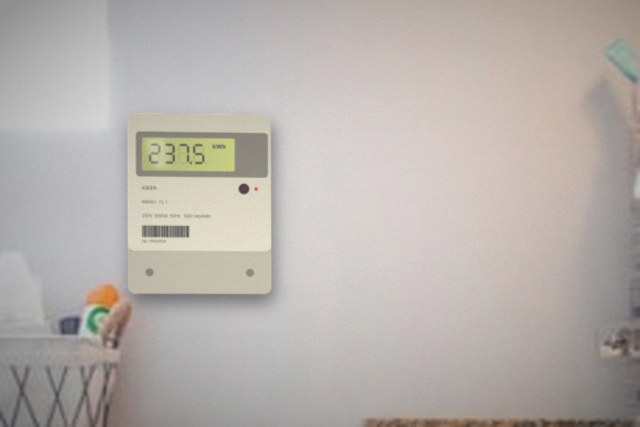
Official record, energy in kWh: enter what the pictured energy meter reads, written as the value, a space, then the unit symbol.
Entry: 237.5 kWh
